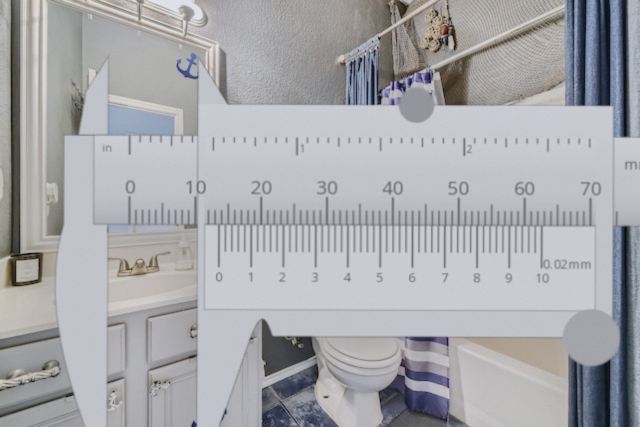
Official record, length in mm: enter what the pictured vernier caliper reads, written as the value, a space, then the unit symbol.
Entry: 13.6 mm
